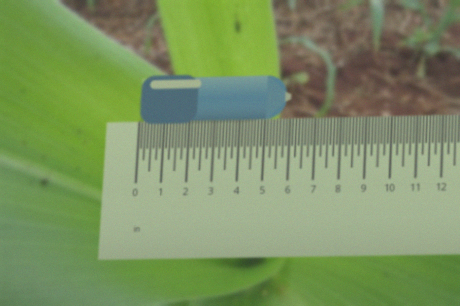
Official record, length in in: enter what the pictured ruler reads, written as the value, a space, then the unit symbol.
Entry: 6 in
